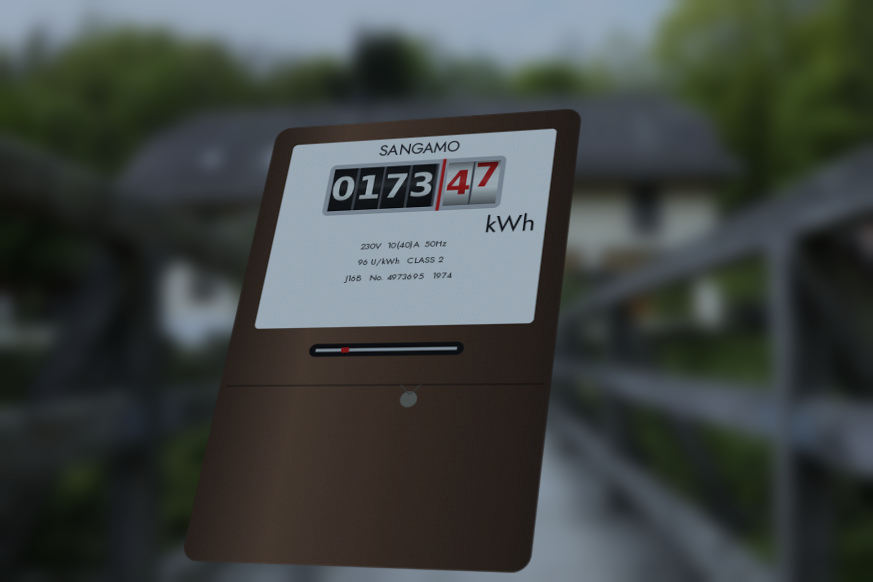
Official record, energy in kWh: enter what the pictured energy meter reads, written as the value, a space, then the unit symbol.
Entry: 173.47 kWh
